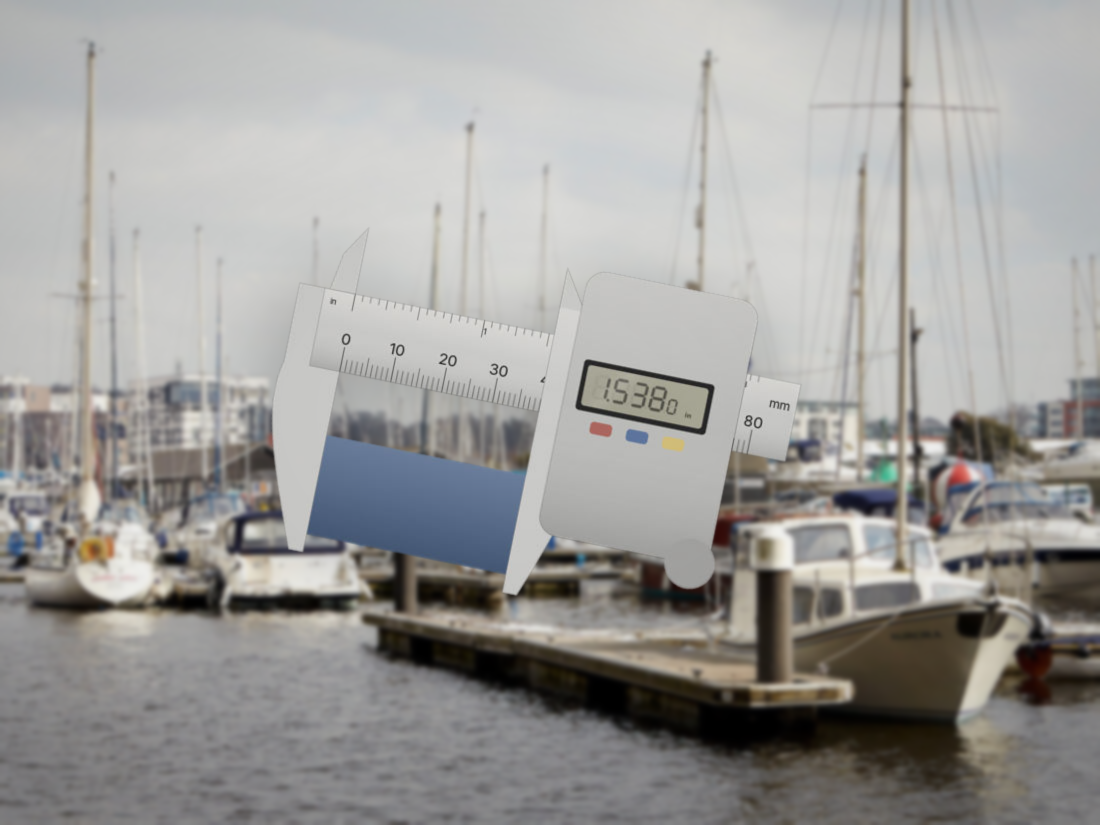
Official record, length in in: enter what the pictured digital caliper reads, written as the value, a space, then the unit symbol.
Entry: 1.5380 in
